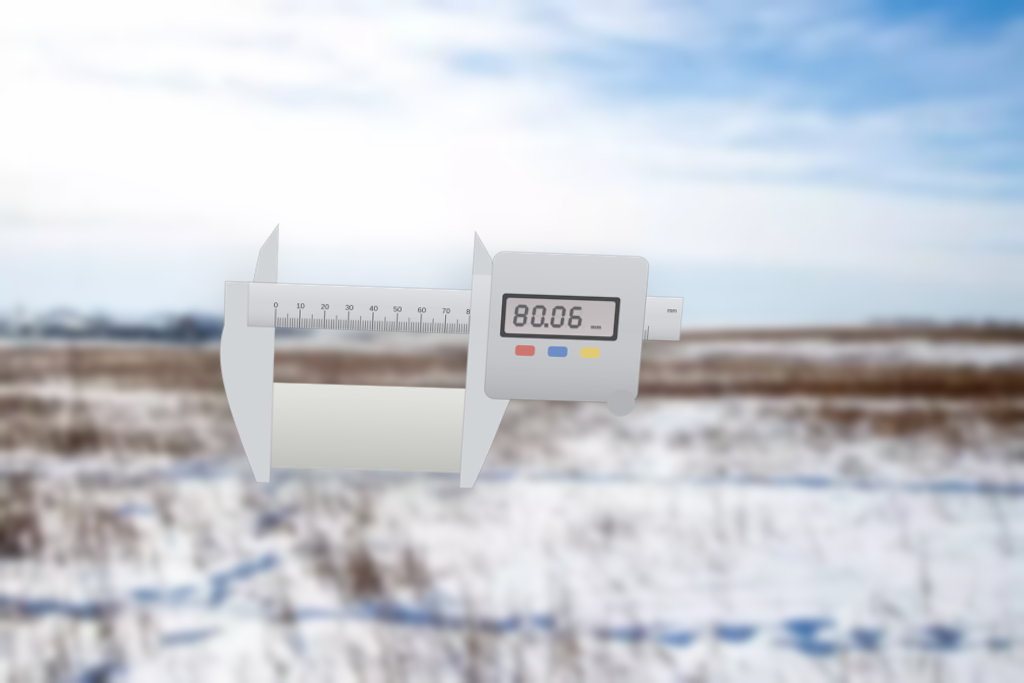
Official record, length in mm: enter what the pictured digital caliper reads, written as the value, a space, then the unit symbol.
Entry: 80.06 mm
